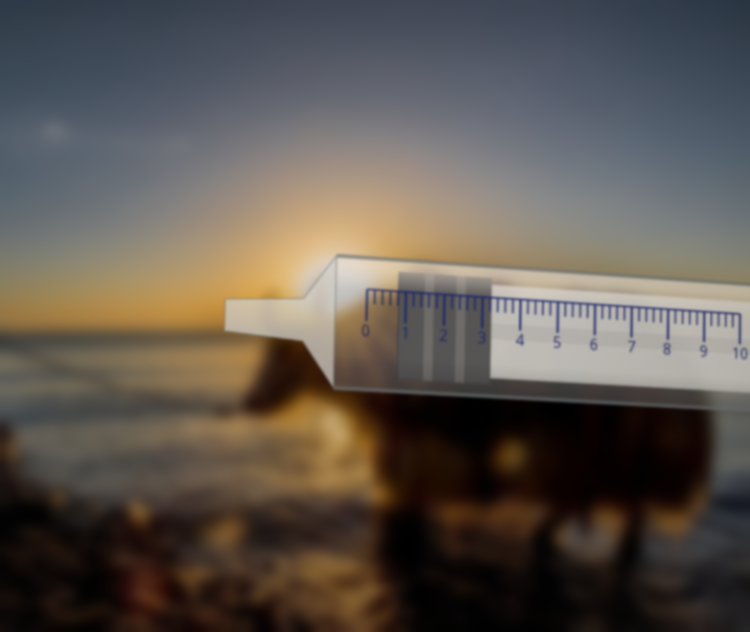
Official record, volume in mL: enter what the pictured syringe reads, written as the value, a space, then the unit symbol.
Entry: 0.8 mL
